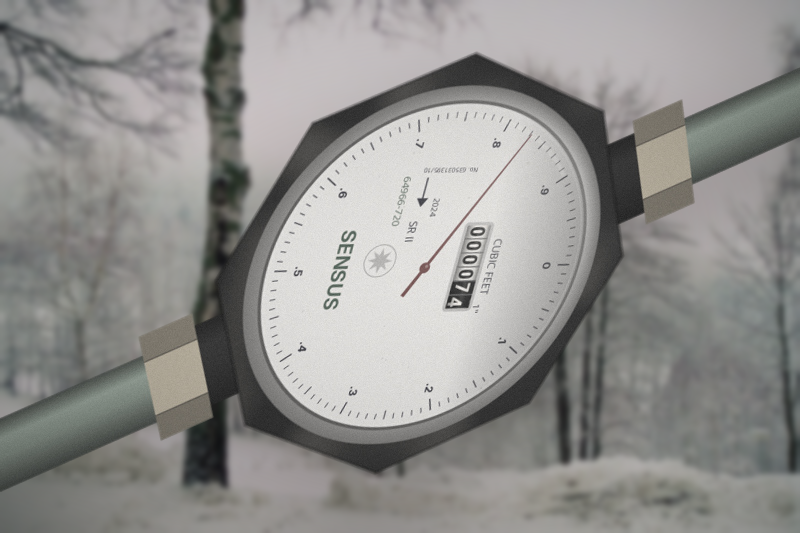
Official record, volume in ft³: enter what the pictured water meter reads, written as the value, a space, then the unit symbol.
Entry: 73.83 ft³
